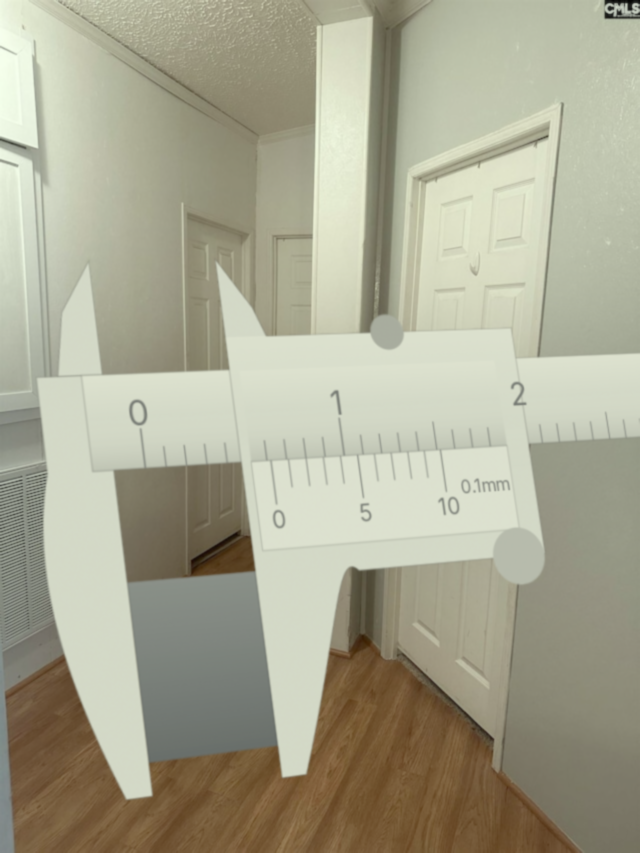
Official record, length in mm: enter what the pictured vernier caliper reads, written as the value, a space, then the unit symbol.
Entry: 6.2 mm
